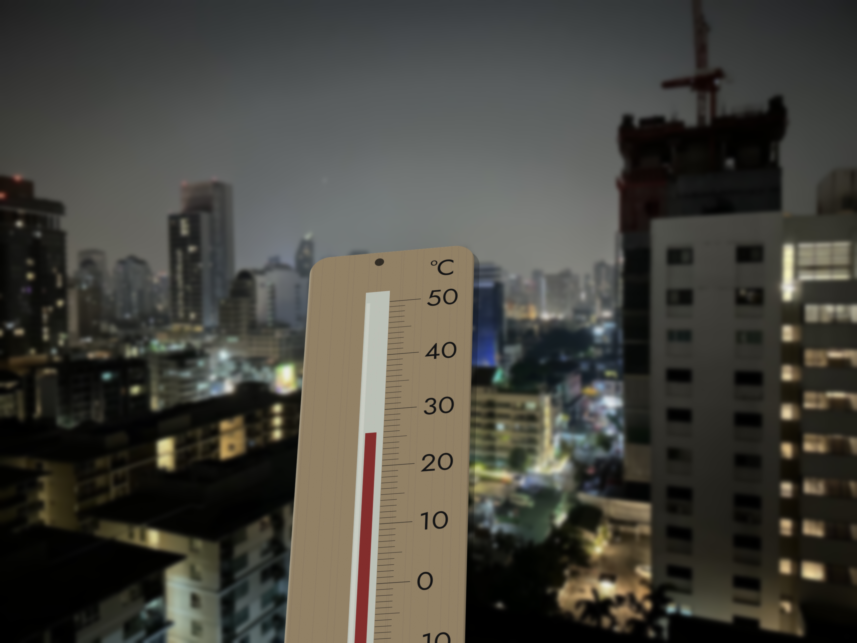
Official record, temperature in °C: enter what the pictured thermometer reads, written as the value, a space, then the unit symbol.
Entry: 26 °C
